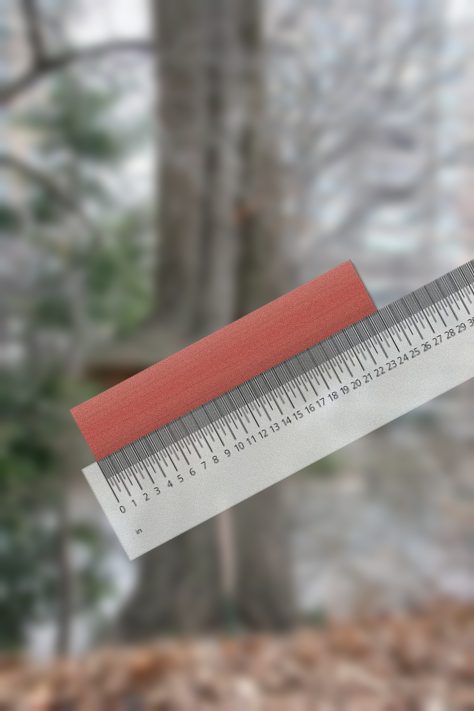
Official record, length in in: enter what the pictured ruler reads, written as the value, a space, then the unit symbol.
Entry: 24 in
